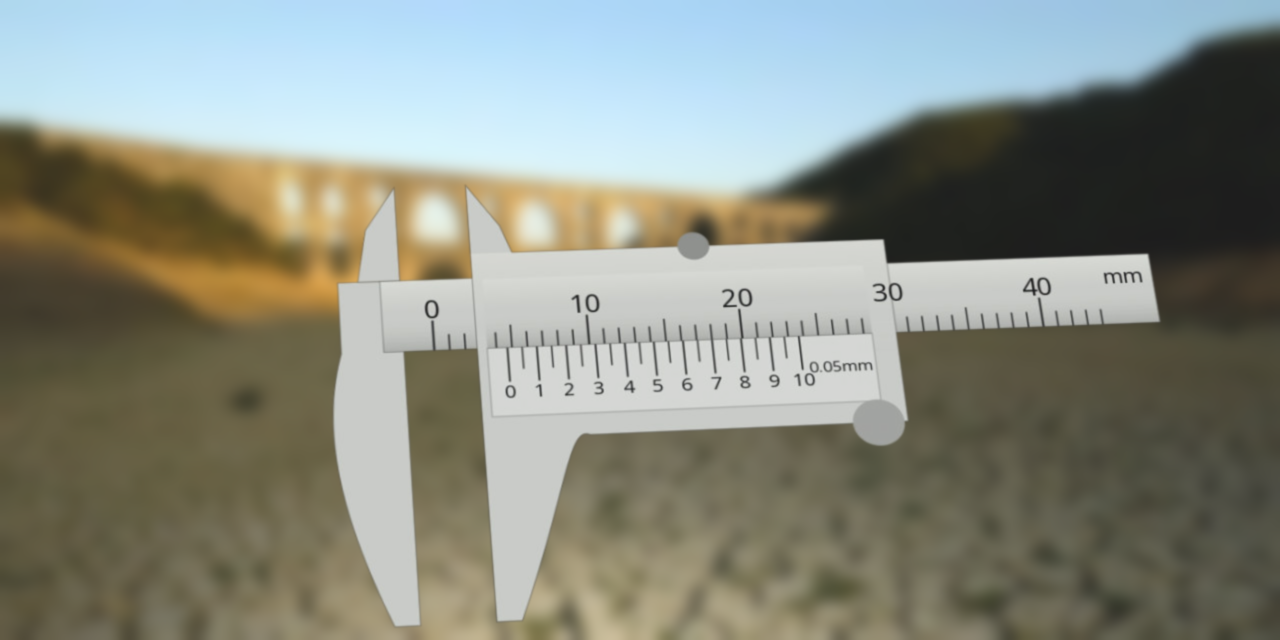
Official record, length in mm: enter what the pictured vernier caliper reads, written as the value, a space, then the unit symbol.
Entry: 4.7 mm
